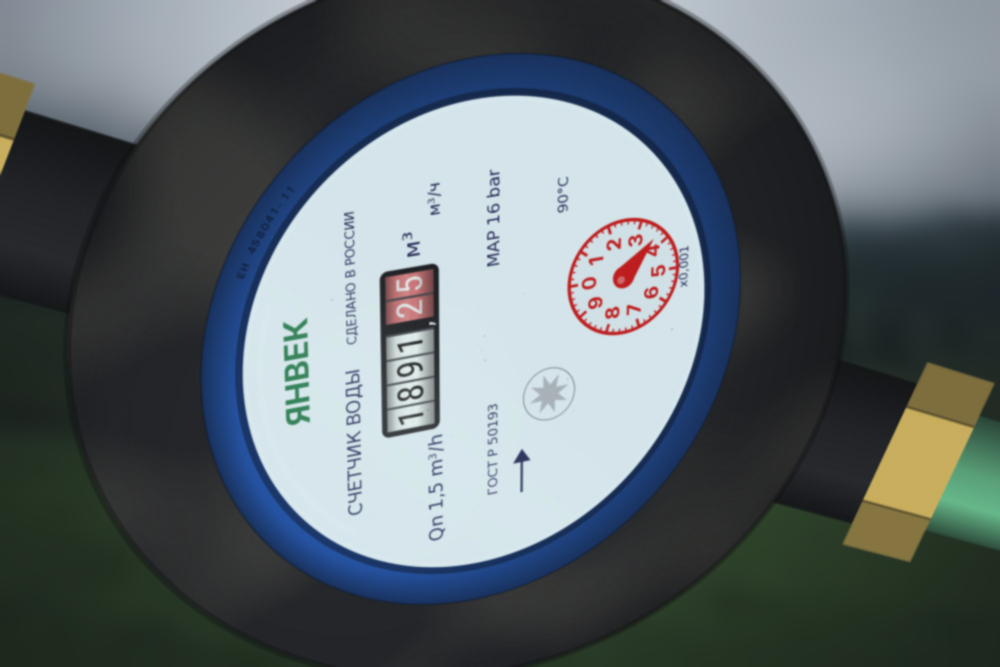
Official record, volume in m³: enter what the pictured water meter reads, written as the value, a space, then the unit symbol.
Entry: 1891.253 m³
